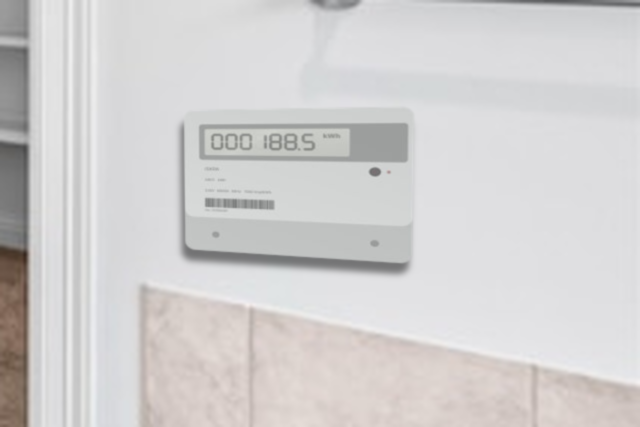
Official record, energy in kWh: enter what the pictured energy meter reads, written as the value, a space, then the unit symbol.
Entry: 188.5 kWh
